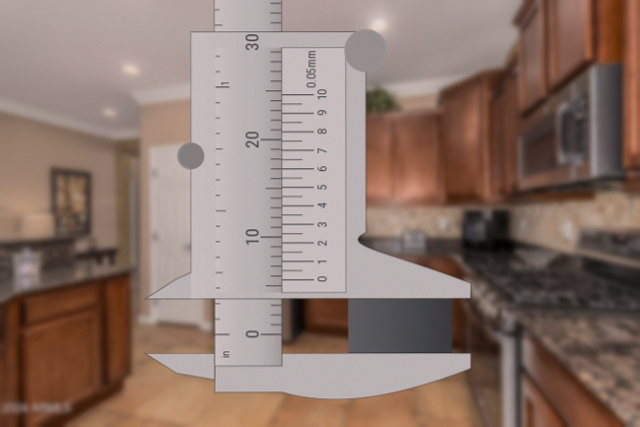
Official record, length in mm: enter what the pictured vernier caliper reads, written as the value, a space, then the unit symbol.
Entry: 5.6 mm
